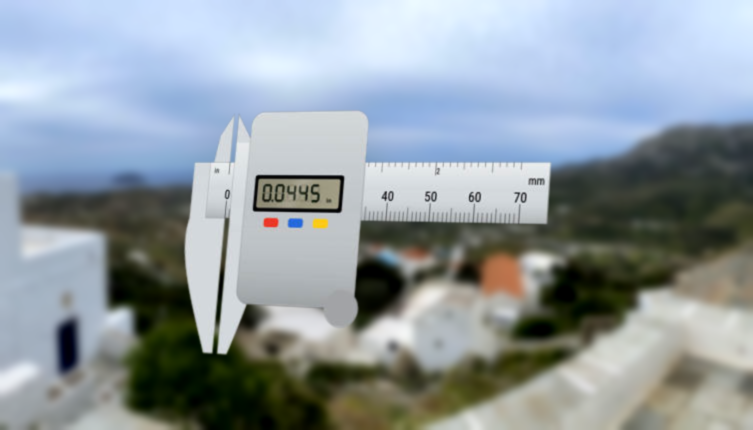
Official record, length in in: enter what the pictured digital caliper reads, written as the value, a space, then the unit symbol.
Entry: 0.0445 in
